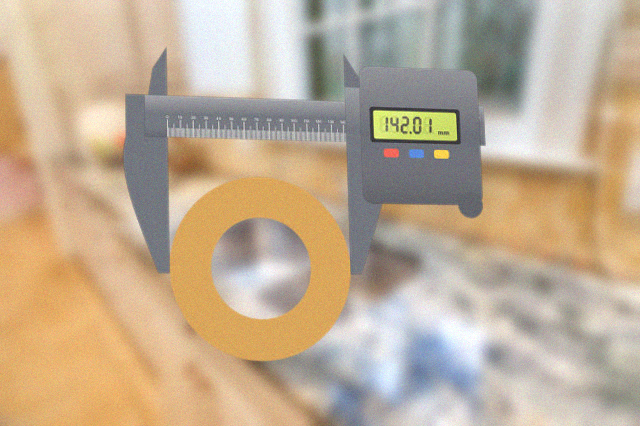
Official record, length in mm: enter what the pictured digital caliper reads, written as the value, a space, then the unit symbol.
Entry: 142.01 mm
